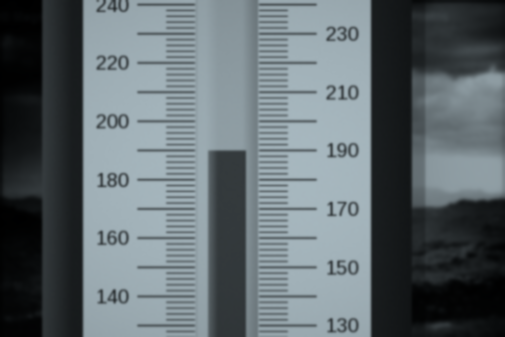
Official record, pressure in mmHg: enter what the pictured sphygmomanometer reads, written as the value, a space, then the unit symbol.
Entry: 190 mmHg
